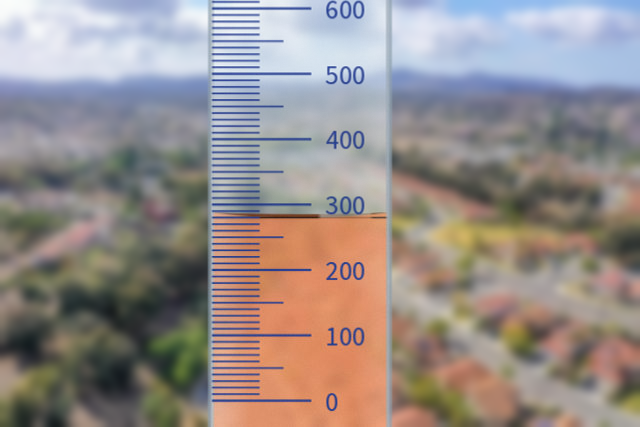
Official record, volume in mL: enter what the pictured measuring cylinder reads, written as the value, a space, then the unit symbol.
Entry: 280 mL
